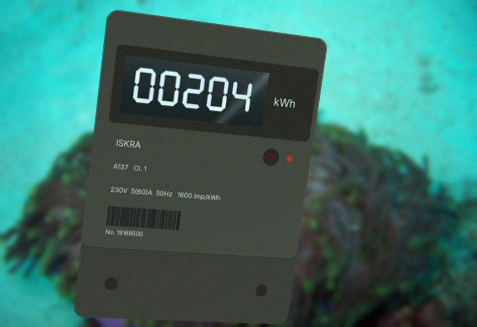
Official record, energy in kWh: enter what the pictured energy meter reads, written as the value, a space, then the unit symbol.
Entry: 204 kWh
